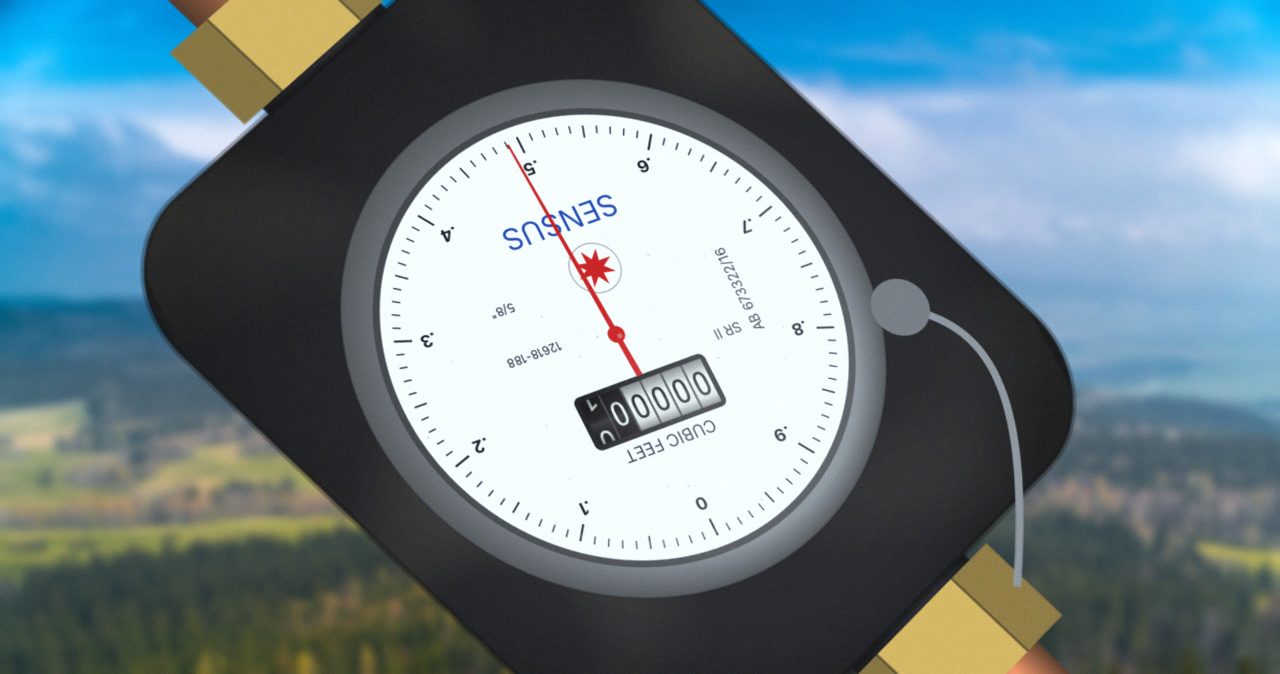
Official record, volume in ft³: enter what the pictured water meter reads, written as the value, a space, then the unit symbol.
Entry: 0.49 ft³
